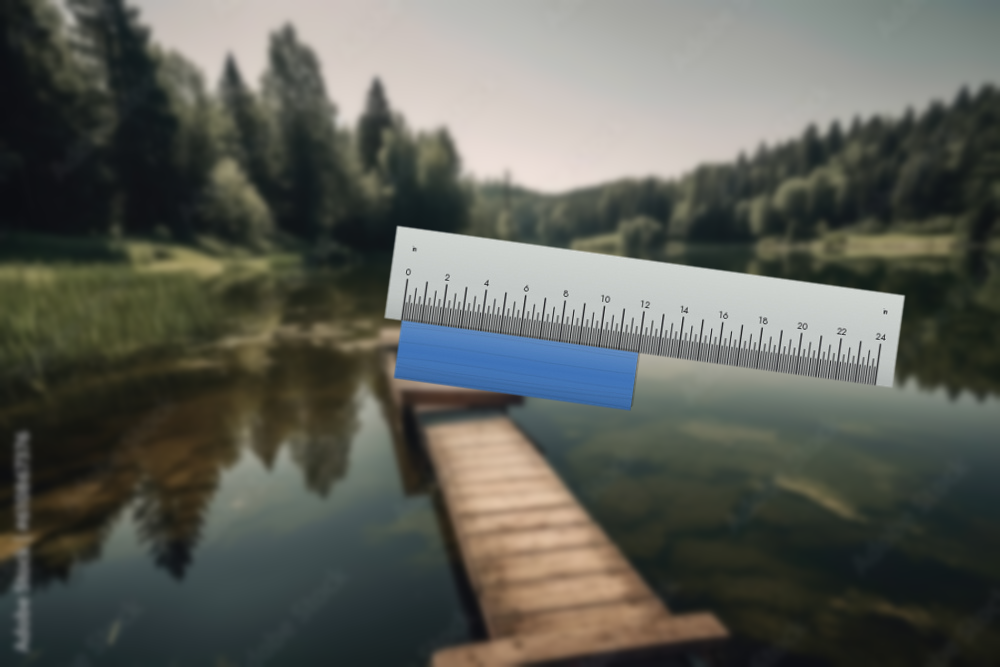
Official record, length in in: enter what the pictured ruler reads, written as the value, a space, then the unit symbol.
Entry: 12 in
